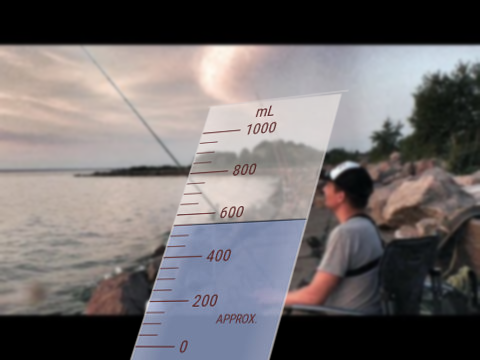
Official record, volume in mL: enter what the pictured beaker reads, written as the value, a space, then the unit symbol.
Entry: 550 mL
